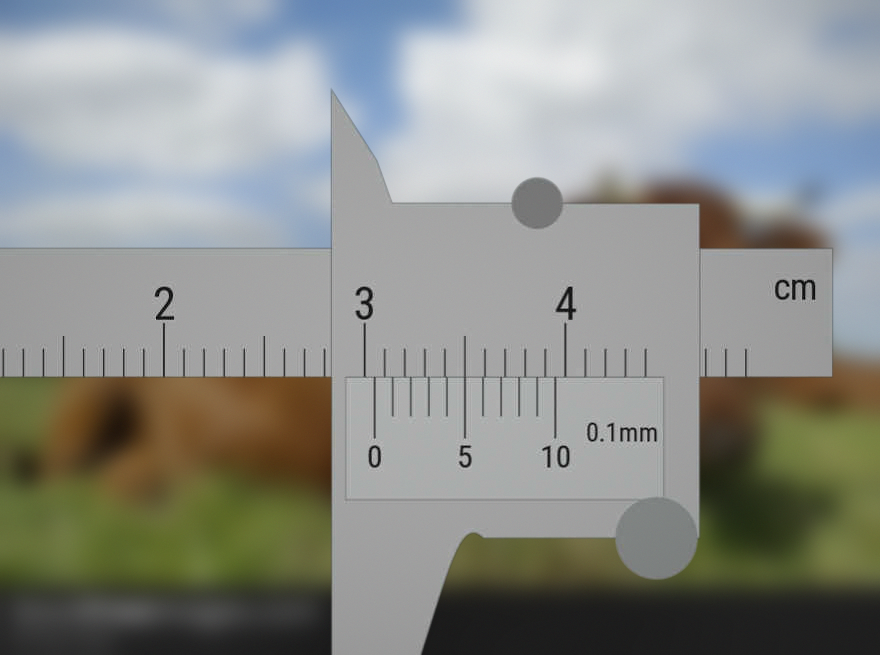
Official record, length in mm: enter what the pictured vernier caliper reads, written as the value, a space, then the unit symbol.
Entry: 30.5 mm
